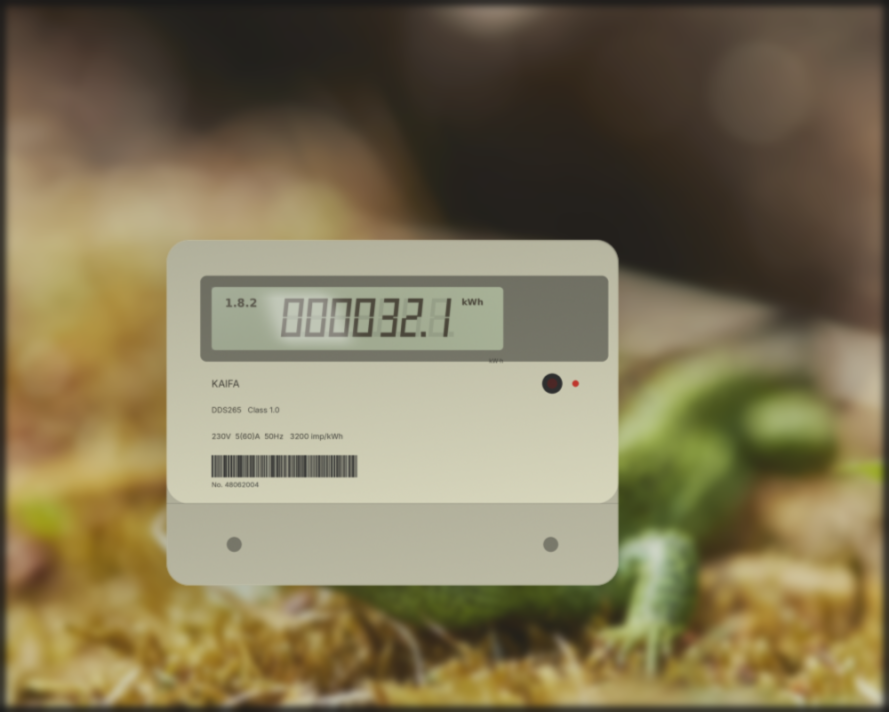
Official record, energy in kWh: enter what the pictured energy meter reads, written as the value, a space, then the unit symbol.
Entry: 32.1 kWh
